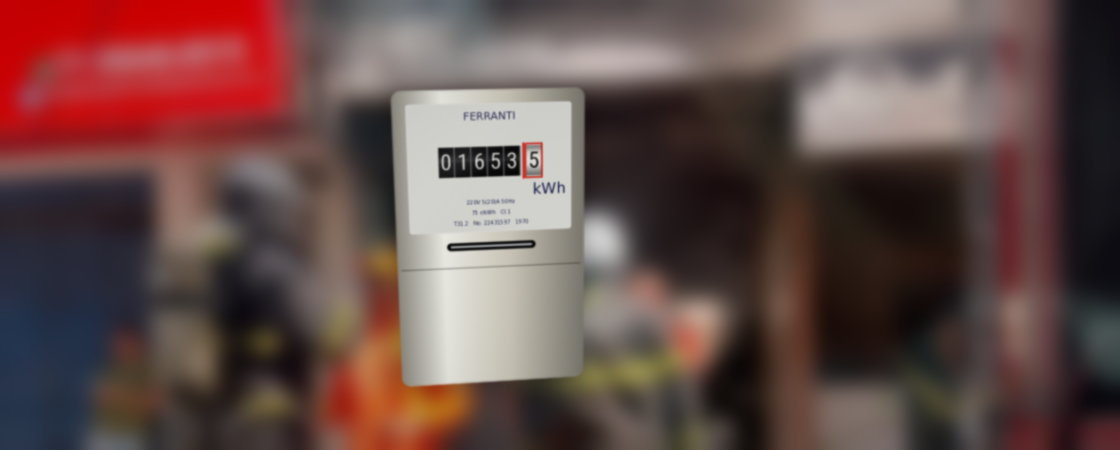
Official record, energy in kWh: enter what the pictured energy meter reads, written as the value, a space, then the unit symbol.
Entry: 1653.5 kWh
